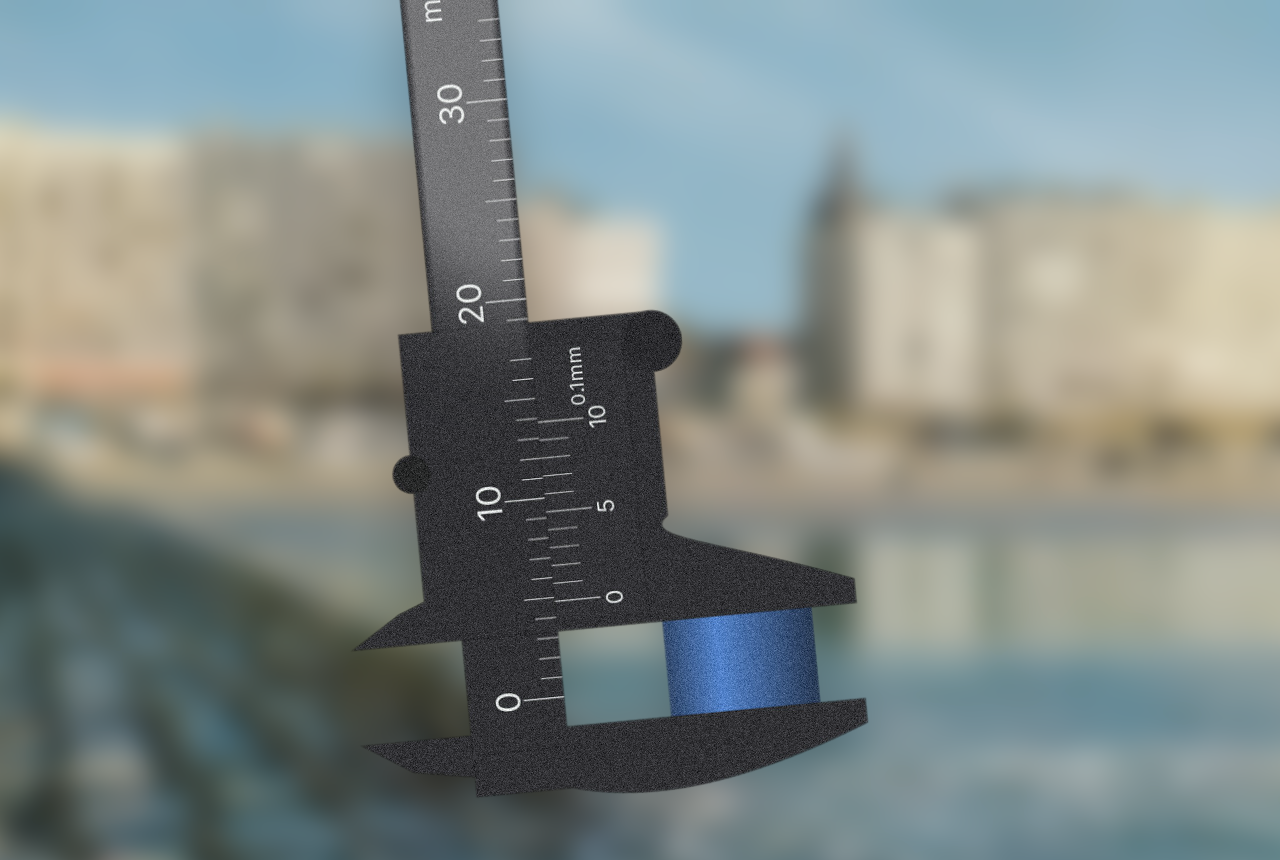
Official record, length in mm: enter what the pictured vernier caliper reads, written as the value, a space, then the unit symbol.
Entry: 4.8 mm
